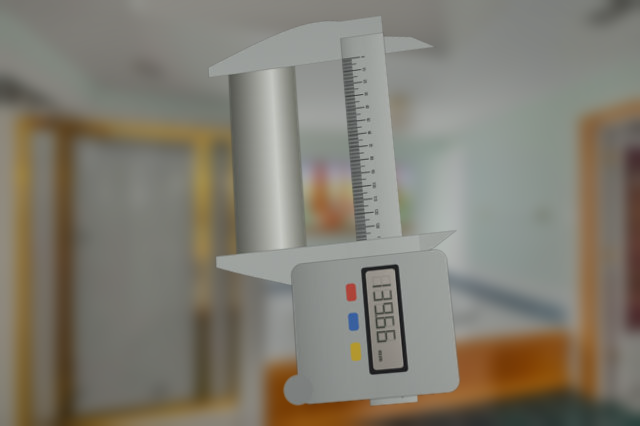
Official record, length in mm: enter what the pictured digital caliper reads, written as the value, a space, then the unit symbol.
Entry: 139.66 mm
